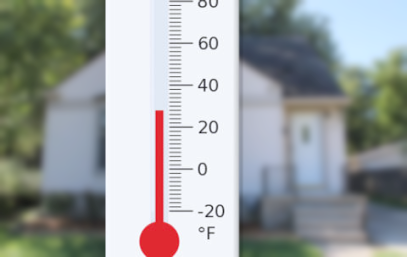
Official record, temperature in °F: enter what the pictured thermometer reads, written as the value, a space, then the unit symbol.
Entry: 28 °F
